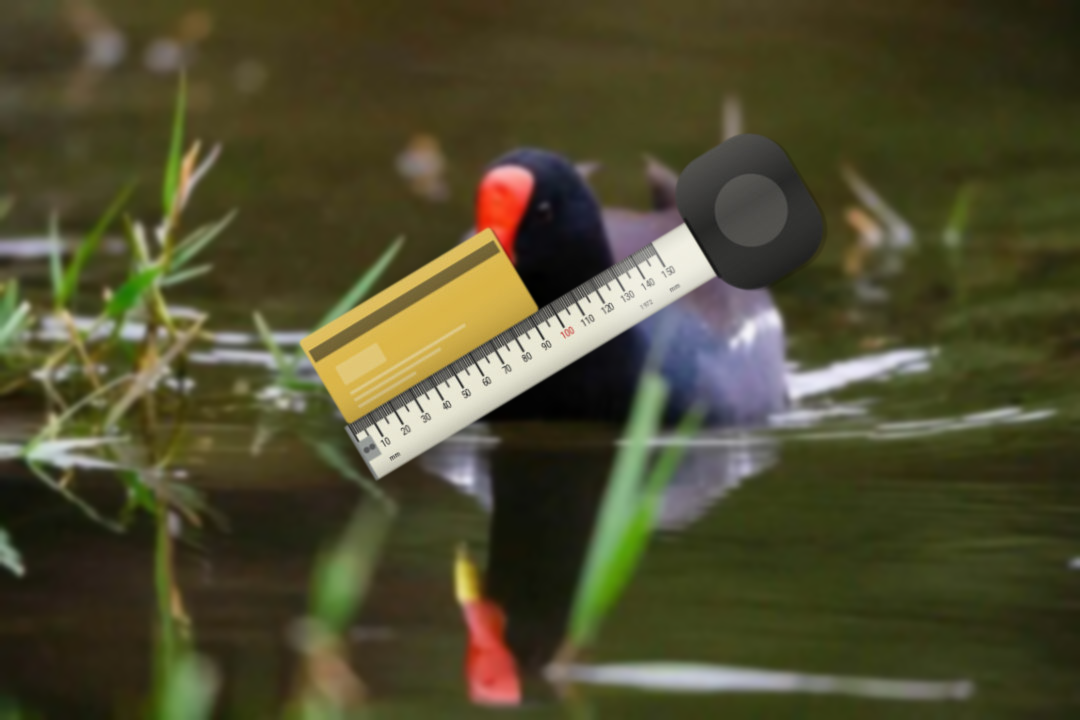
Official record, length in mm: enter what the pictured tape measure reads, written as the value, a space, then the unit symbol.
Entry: 95 mm
